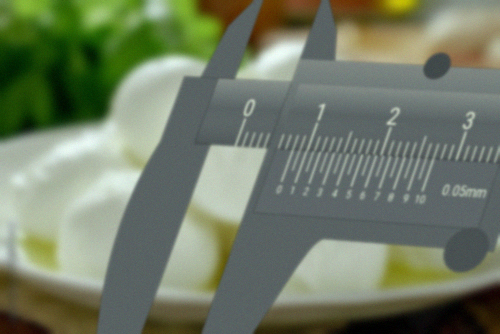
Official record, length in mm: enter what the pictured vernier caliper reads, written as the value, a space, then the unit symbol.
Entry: 8.0 mm
